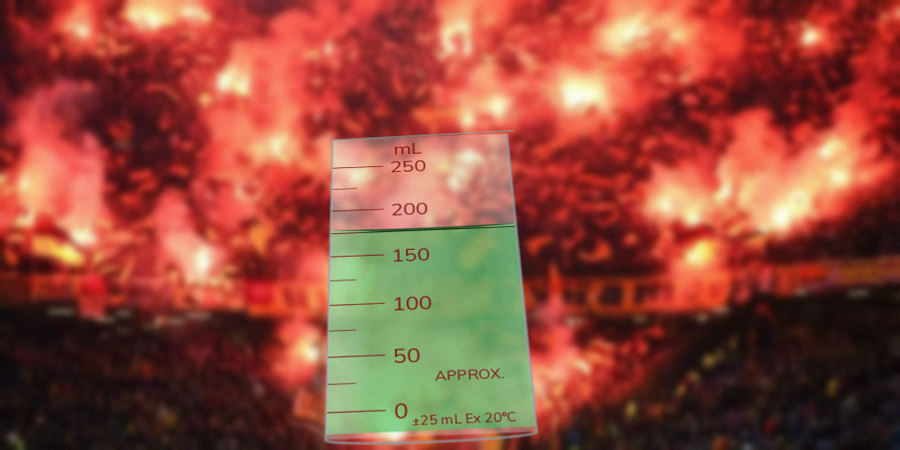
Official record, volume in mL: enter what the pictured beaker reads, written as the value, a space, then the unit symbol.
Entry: 175 mL
